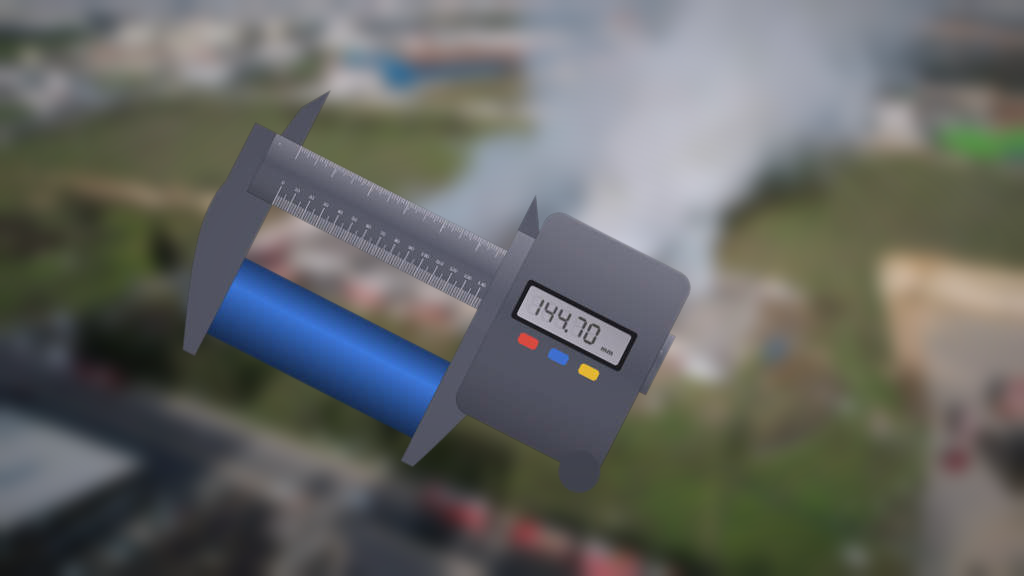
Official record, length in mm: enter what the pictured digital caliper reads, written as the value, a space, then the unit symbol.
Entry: 144.70 mm
